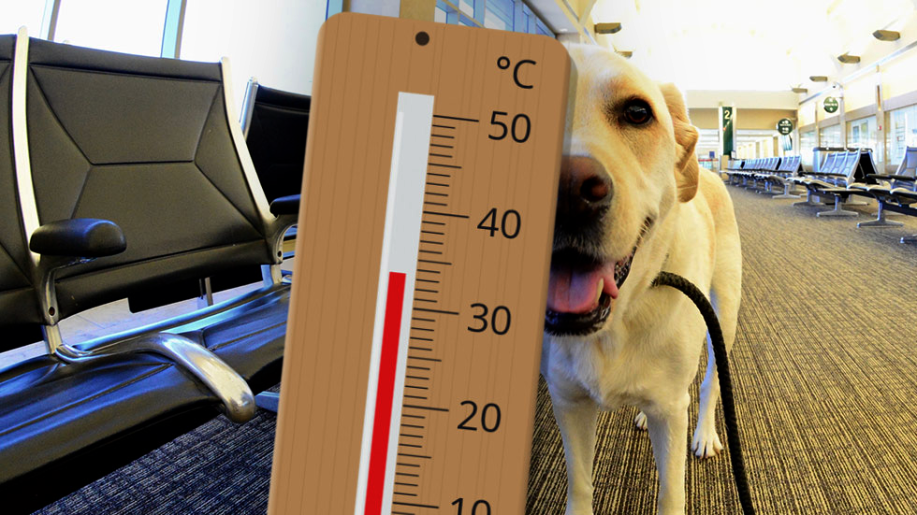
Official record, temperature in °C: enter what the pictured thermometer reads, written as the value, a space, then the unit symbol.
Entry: 33.5 °C
